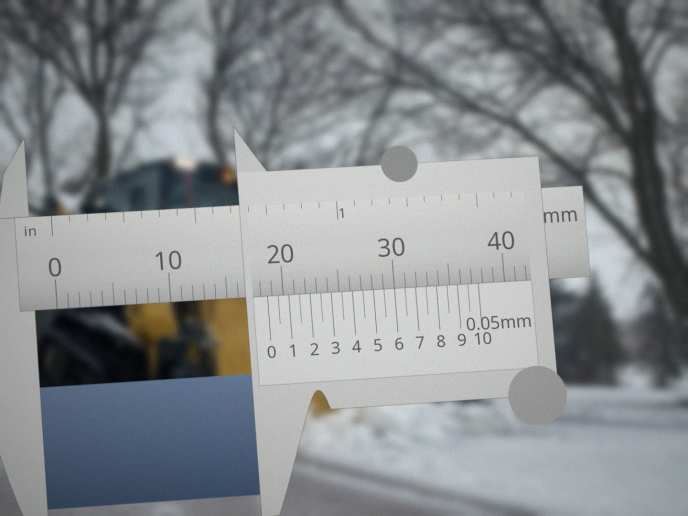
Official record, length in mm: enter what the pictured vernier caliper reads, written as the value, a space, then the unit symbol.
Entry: 18.6 mm
